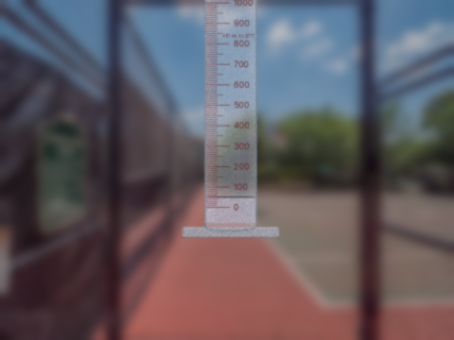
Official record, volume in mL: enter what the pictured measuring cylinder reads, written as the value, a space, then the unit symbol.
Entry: 50 mL
